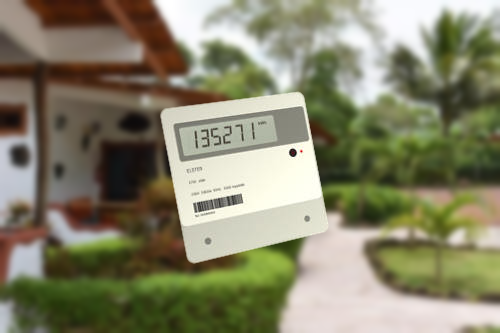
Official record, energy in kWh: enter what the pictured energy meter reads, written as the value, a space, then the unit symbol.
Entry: 135271 kWh
